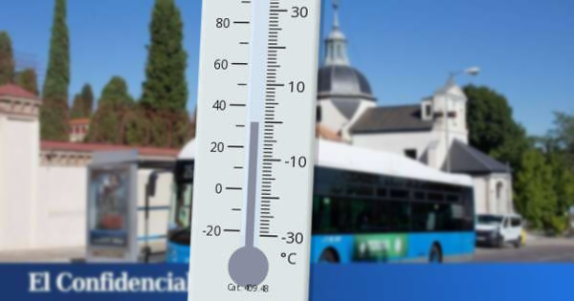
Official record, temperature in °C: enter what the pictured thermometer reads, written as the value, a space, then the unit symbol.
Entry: 0 °C
